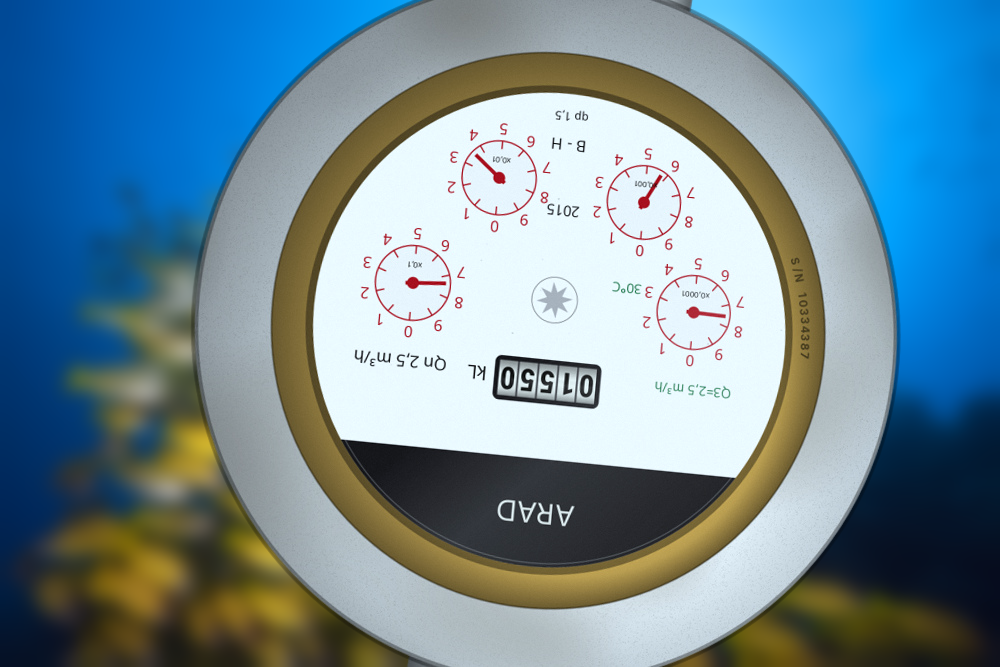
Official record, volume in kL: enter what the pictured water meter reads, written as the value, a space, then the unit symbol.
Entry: 1550.7357 kL
